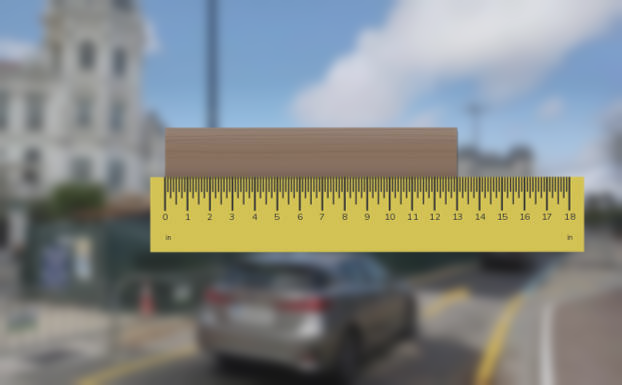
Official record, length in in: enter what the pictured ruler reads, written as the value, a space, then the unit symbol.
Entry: 13 in
